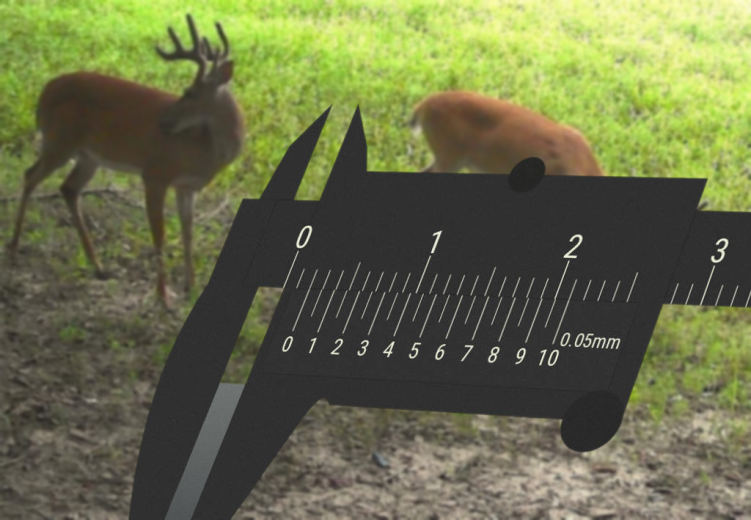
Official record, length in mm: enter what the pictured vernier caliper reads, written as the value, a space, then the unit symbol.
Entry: 2.0 mm
